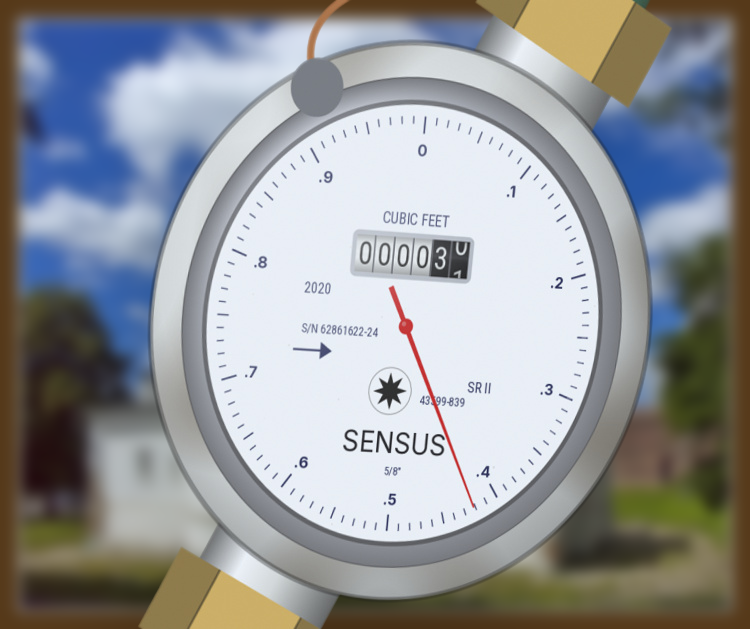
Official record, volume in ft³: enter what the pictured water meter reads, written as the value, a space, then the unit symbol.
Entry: 30.42 ft³
